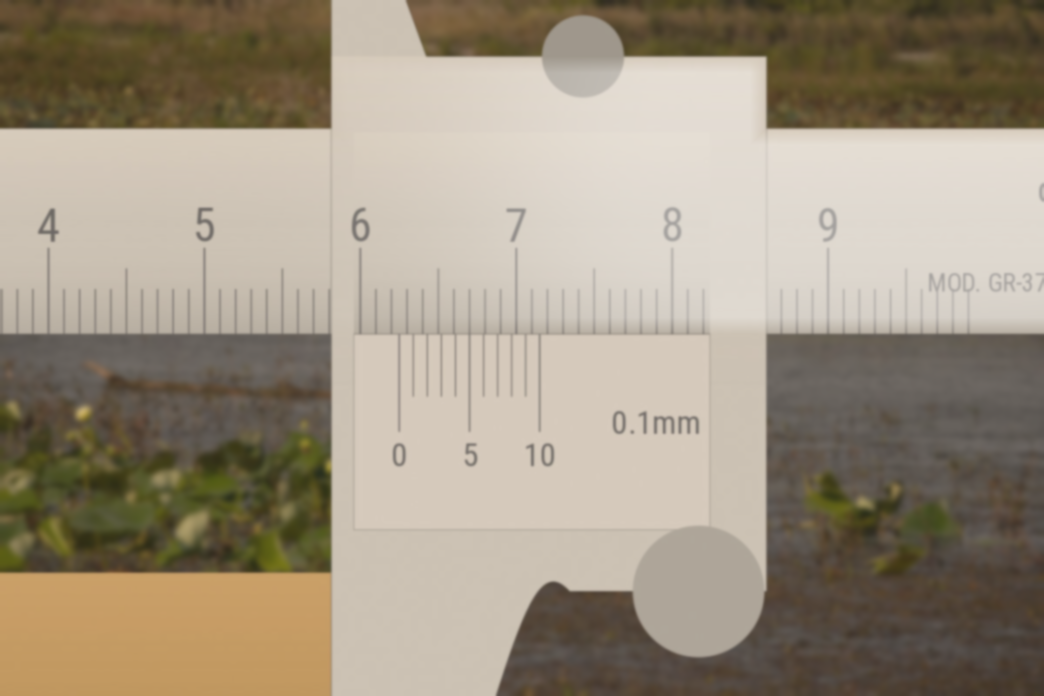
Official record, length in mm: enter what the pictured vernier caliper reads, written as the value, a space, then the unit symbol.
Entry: 62.5 mm
